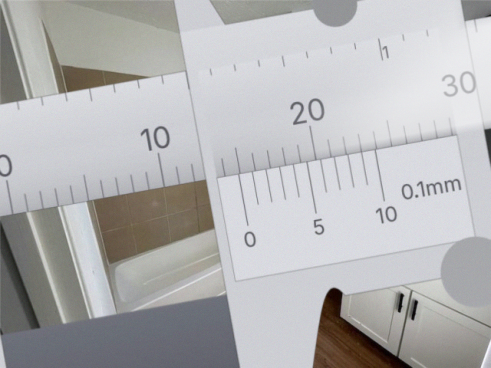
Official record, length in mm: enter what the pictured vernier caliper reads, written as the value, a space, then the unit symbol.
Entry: 14.9 mm
